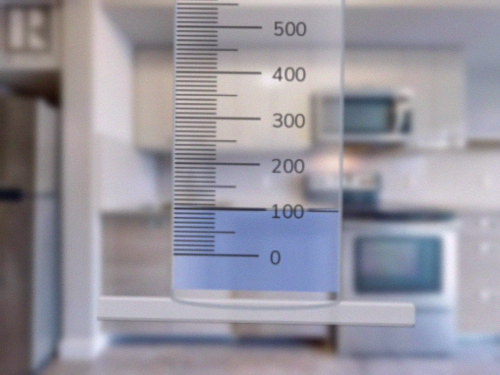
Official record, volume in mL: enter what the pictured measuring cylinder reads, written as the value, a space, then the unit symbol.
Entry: 100 mL
